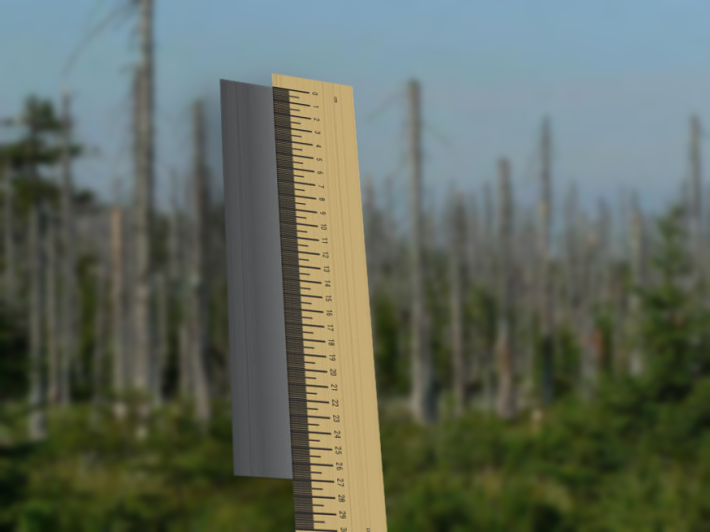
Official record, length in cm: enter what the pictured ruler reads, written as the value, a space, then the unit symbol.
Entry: 27 cm
